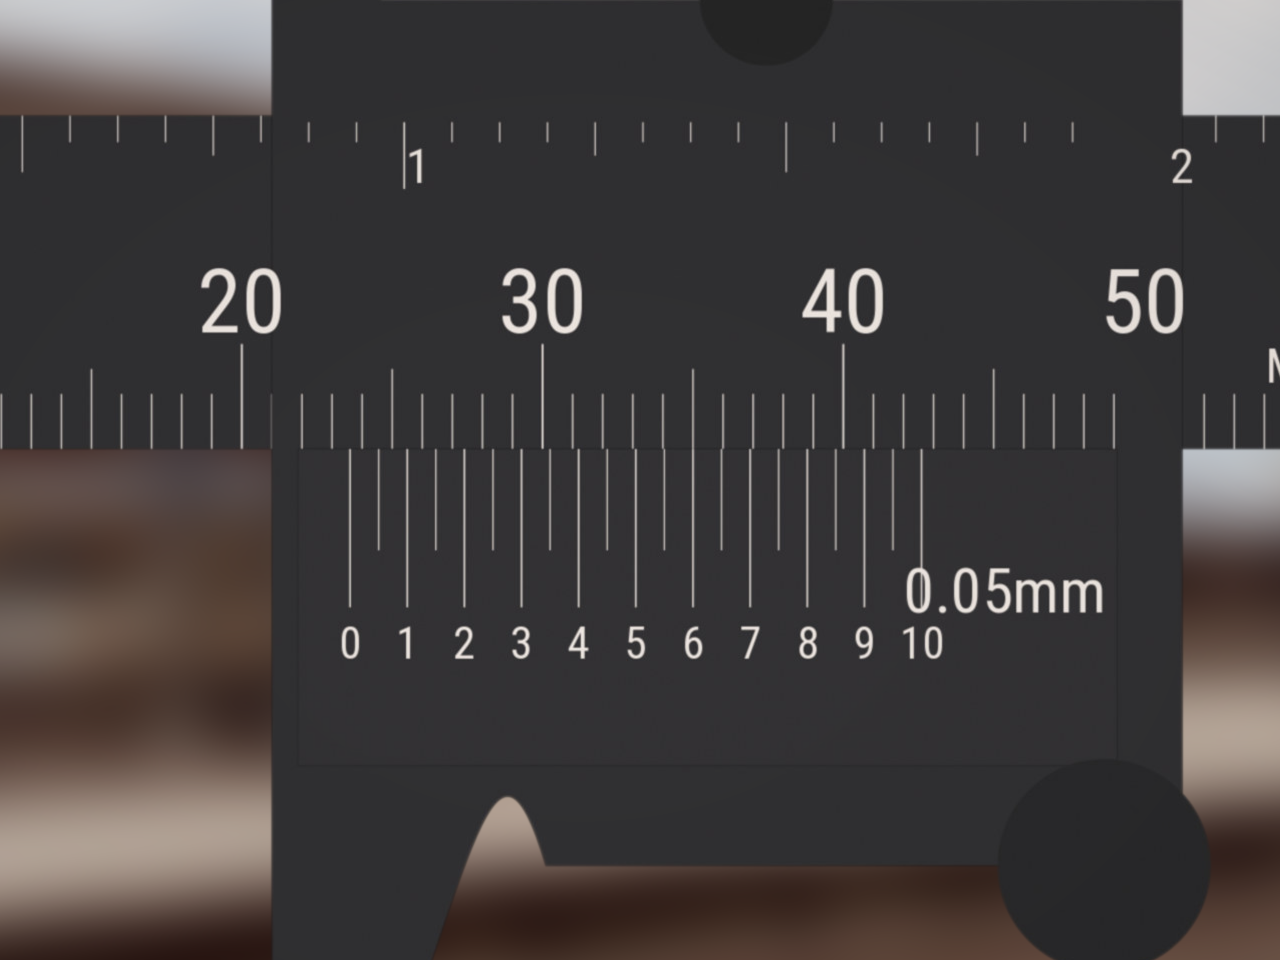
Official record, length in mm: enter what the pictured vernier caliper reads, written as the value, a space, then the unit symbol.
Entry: 23.60 mm
